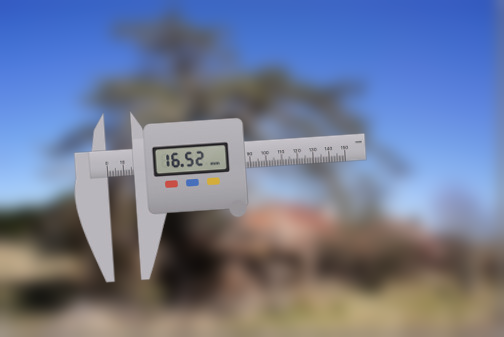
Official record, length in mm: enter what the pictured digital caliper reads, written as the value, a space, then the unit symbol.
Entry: 16.52 mm
